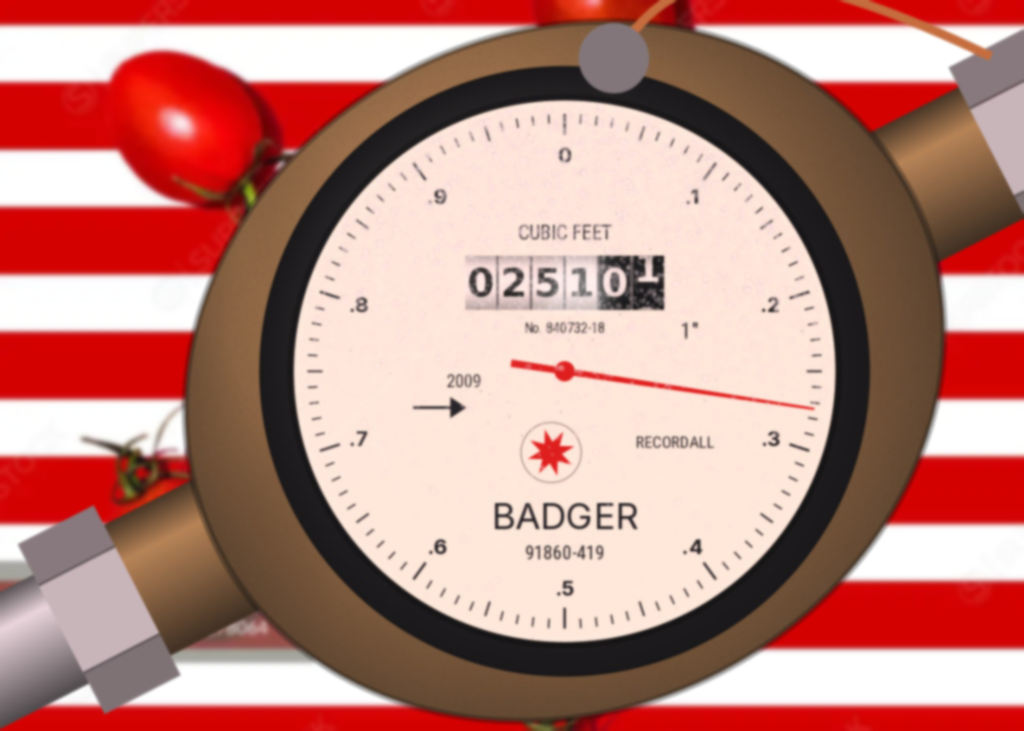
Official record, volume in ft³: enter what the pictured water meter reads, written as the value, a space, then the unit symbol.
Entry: 25101.27 ft³
